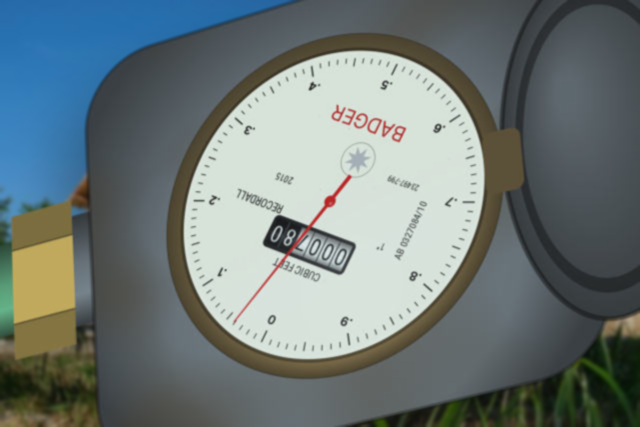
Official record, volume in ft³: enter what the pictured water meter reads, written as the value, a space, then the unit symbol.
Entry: 780.04 ft³
